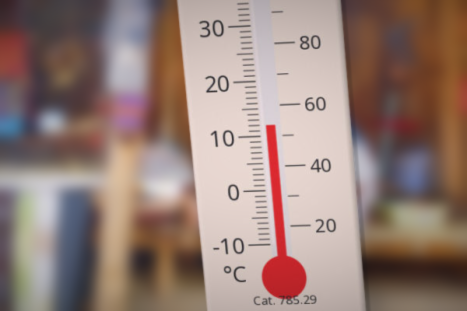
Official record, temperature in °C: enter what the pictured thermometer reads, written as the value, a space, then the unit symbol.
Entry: 12 °C
